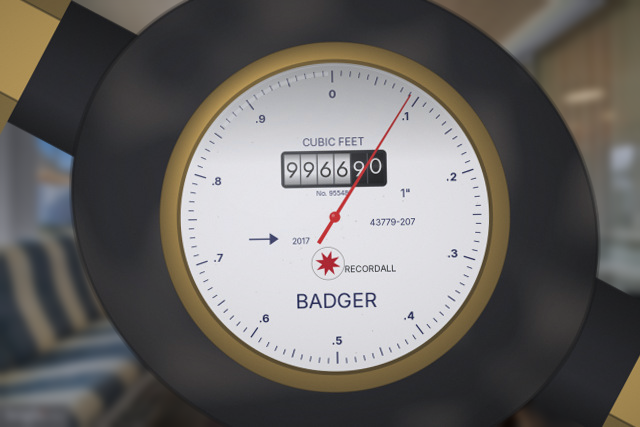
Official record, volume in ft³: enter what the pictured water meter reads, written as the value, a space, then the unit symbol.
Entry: 996690.09 ft³
